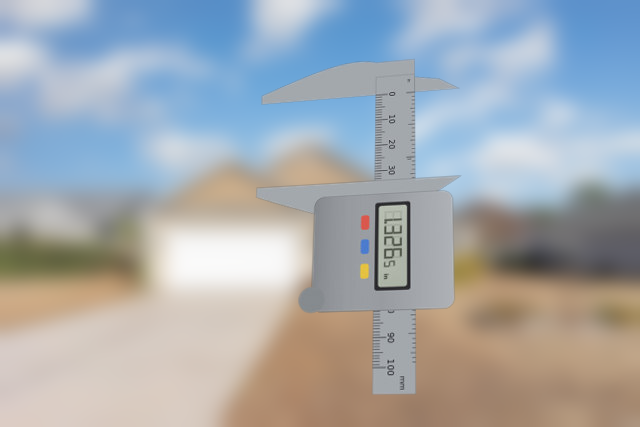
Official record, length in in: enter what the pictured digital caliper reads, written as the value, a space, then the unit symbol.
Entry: 1.3265 in
